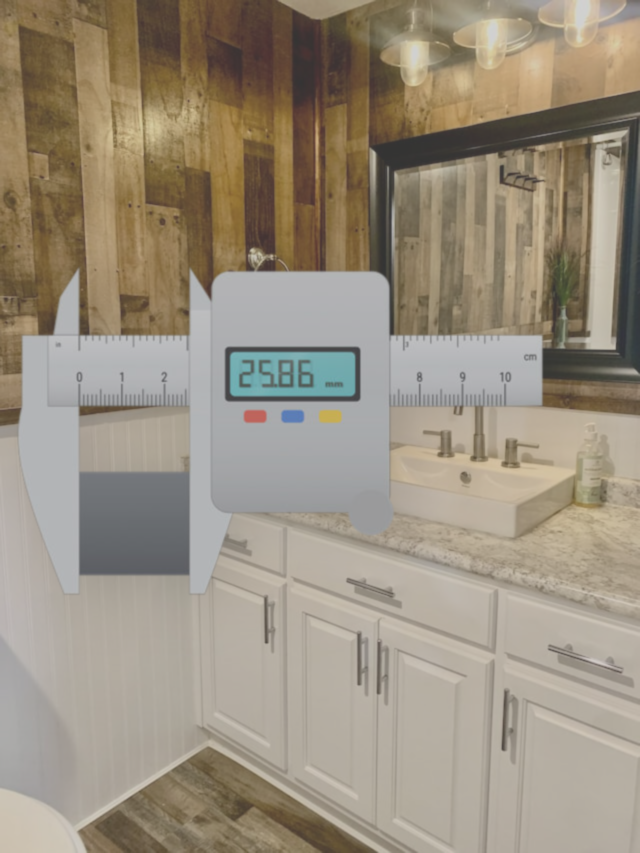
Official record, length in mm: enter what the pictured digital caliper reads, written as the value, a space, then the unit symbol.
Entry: 25.86 mm
